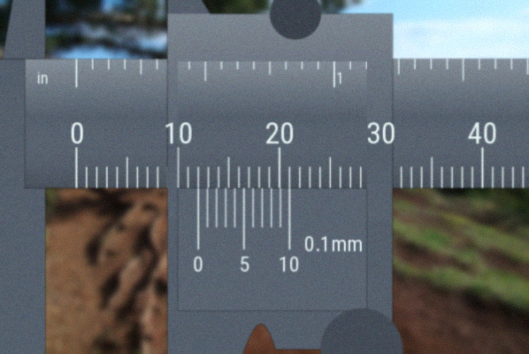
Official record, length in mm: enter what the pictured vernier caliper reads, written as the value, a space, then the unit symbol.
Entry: 12.0 mm
